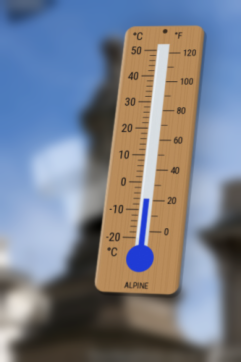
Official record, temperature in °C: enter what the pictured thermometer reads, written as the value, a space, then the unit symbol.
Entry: -6 °C
